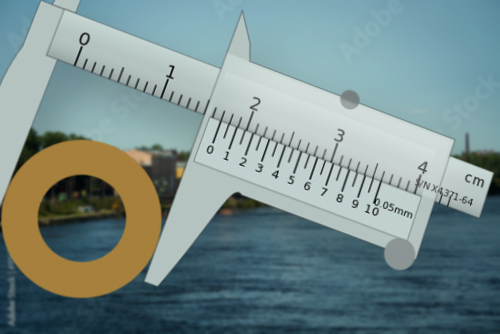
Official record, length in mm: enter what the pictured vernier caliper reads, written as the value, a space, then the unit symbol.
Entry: 17.0 mm
